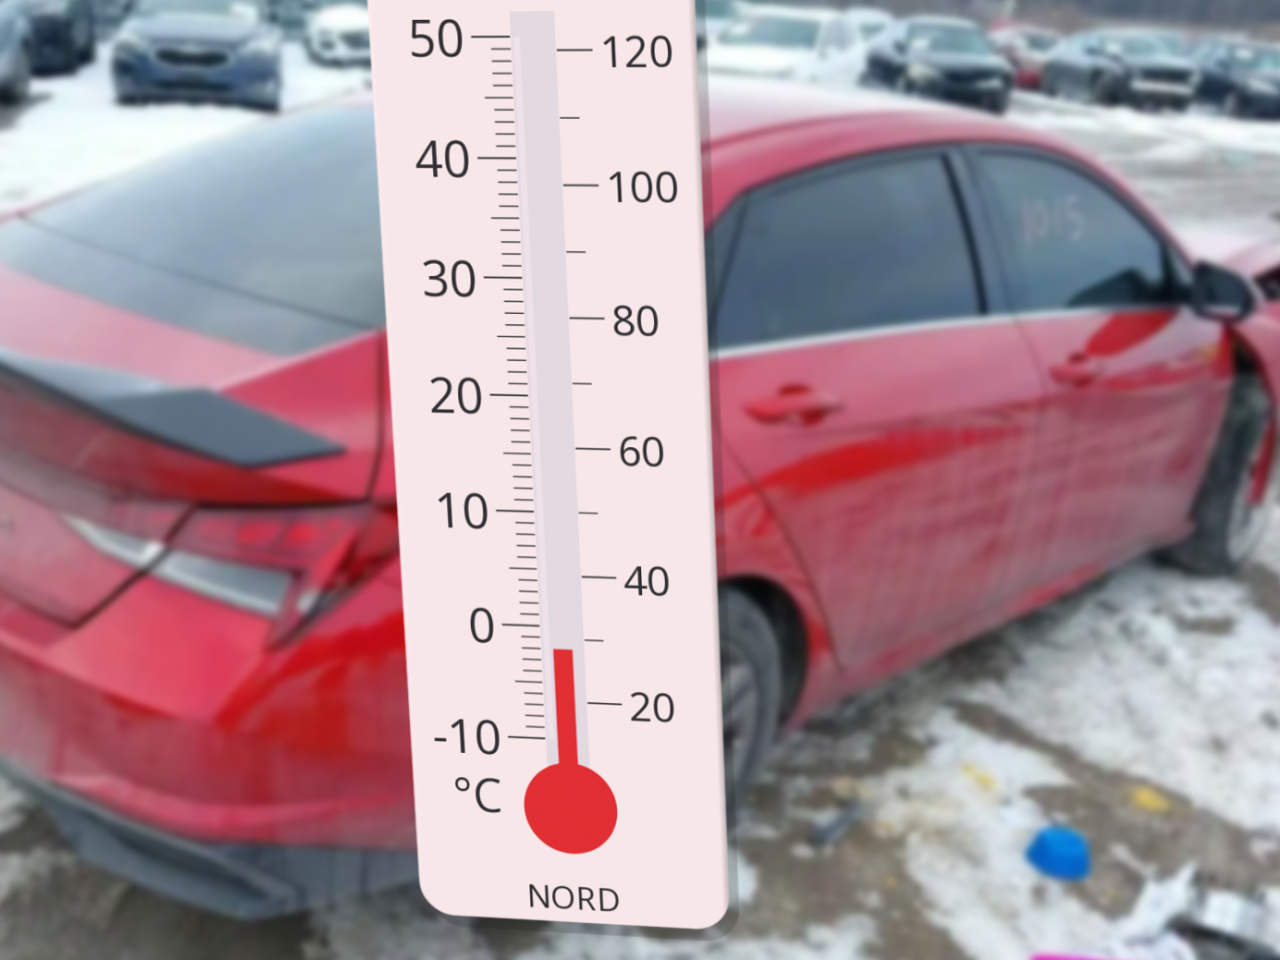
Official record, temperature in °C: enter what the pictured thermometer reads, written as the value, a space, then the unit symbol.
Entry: -2 °C
